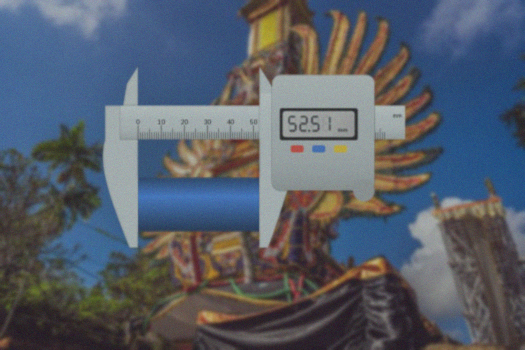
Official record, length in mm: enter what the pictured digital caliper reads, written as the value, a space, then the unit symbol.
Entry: 52.51 mm
